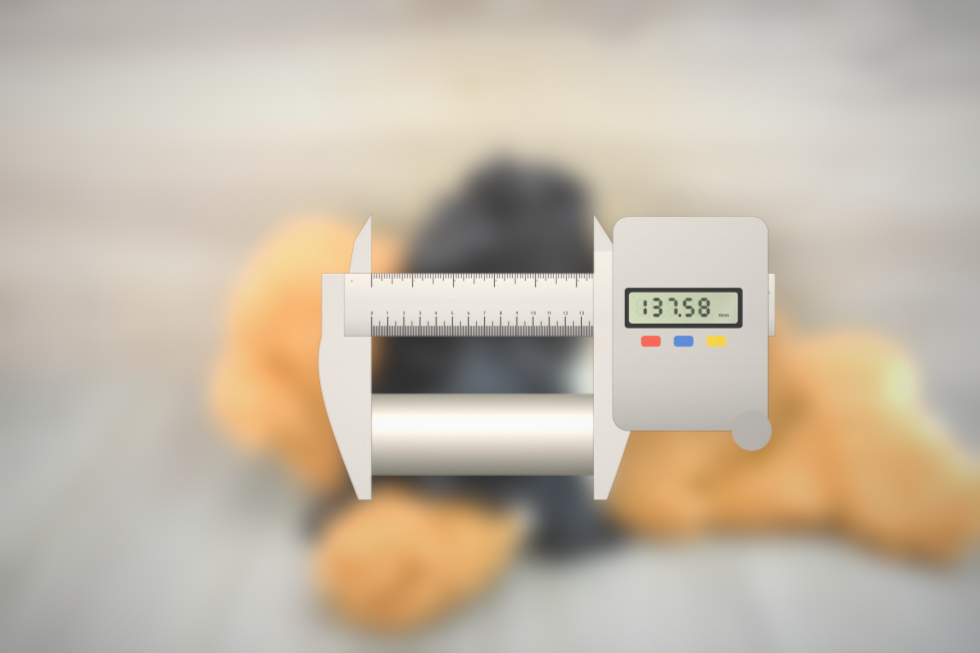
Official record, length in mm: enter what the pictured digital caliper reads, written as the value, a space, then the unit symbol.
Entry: 137.58 mm
